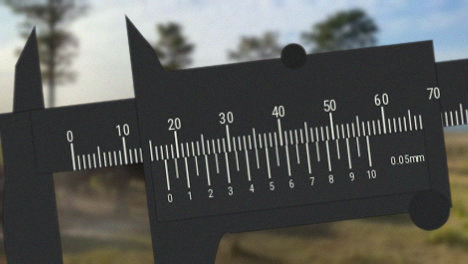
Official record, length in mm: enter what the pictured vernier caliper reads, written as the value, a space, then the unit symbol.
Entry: 17.5 mm
